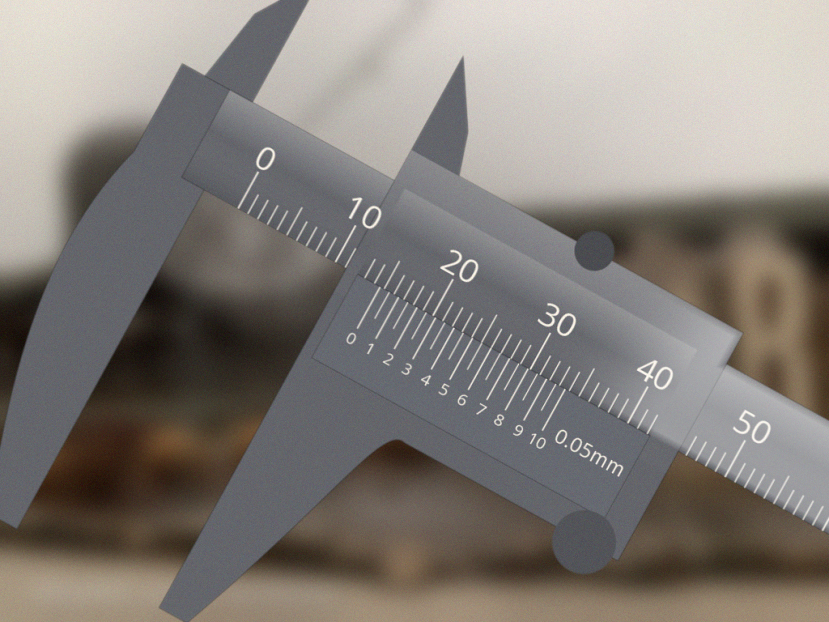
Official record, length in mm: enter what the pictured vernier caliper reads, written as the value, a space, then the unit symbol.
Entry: 14.6 mm
